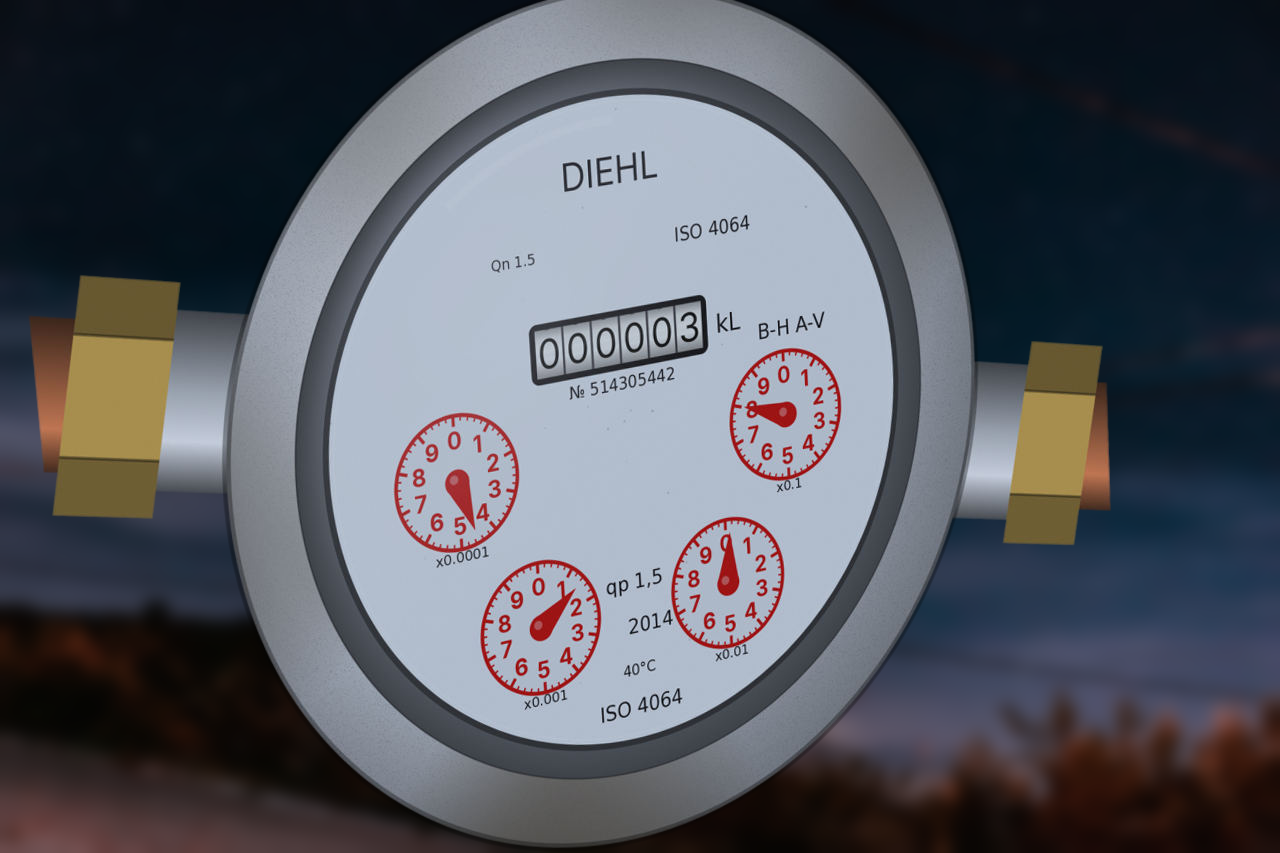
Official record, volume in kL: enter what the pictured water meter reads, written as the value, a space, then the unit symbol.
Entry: 3.8014 kL
